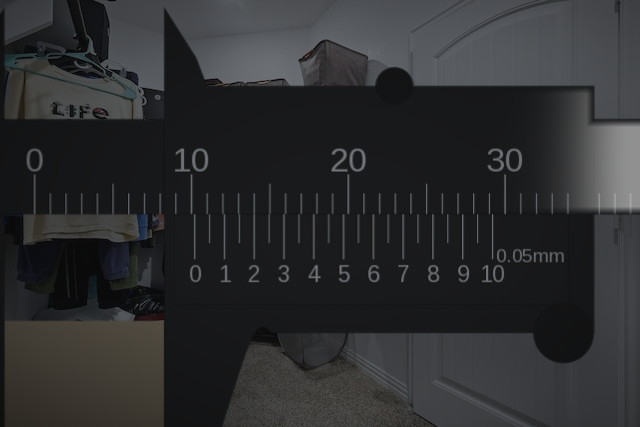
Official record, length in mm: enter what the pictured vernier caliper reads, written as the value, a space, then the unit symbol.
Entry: 10.2 mm
